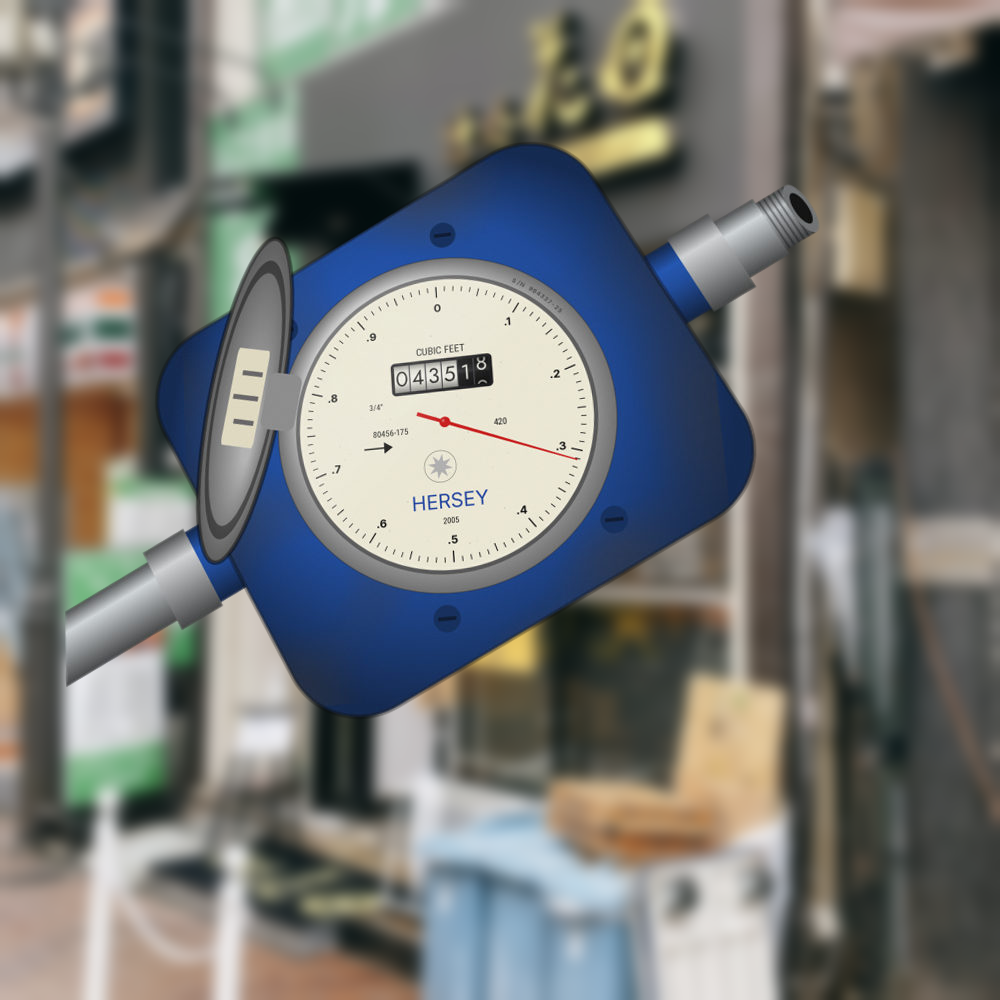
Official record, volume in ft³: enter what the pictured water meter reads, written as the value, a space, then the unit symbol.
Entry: 43518.31 ft³
